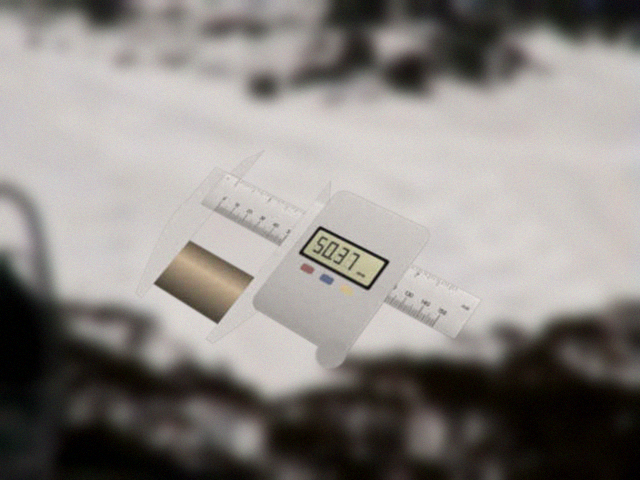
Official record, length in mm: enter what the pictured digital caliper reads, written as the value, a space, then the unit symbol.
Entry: 50.37 mm
